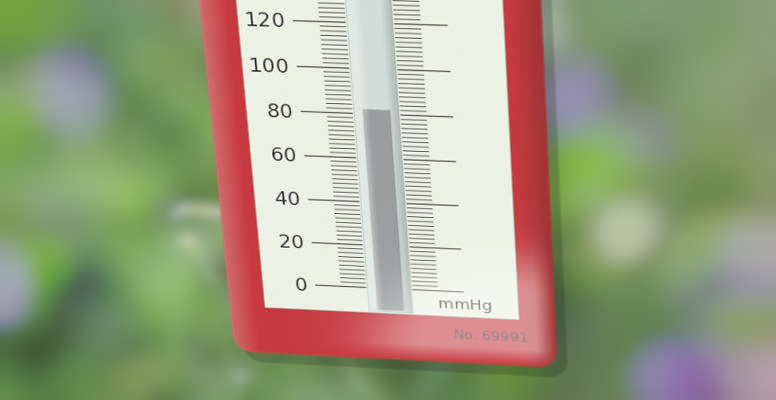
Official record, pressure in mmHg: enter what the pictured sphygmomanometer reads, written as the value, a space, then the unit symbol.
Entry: 82 mmHg
